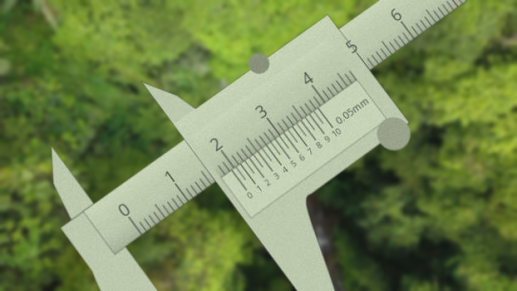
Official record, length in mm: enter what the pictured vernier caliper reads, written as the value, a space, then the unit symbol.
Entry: 19.4 mm
